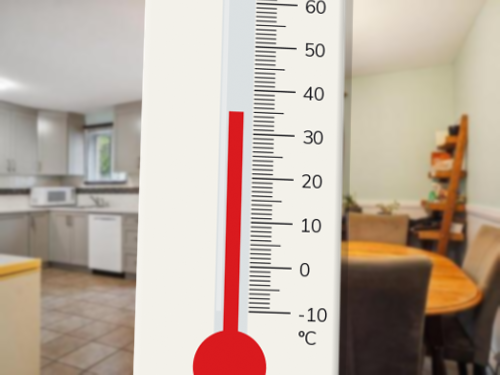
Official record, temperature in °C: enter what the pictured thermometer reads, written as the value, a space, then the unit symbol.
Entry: 35 °C
